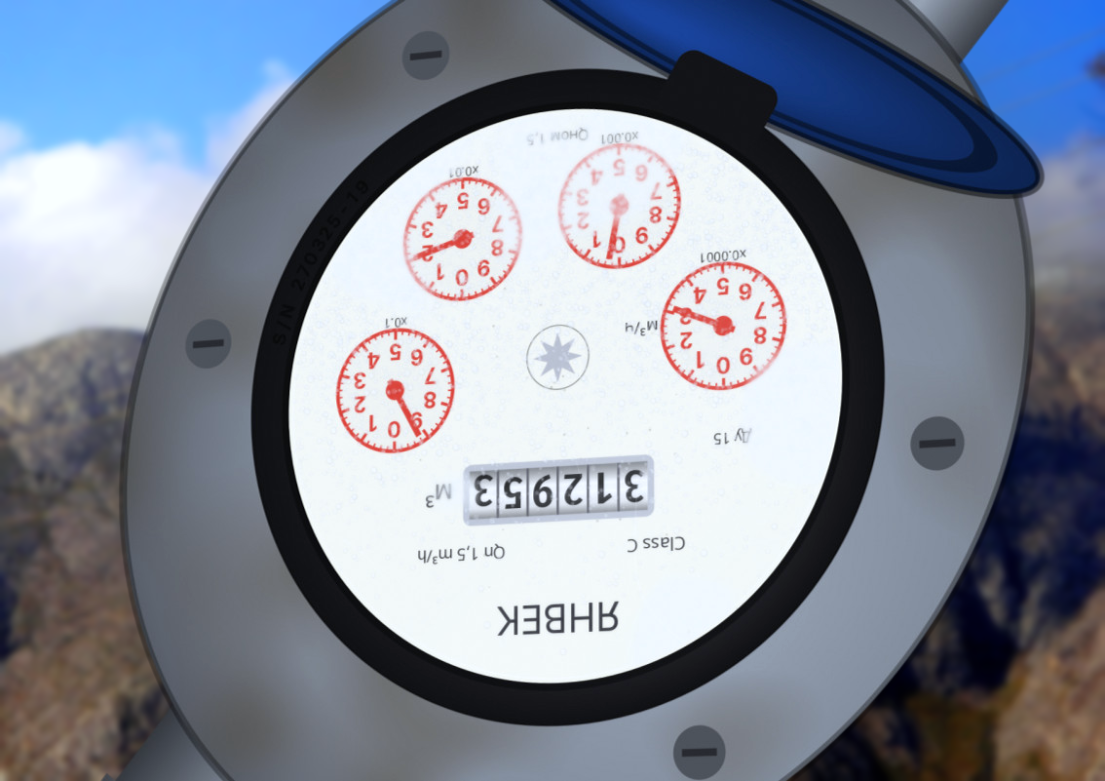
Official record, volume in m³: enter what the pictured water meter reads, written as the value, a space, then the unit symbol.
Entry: 312952.9203 m³
